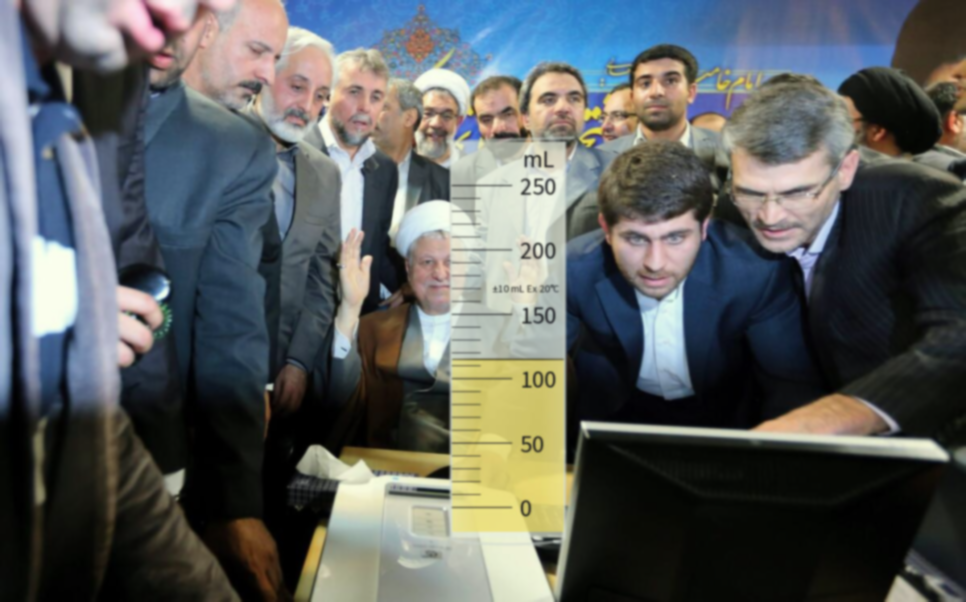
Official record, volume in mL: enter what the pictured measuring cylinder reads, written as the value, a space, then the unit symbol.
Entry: 115 mL
